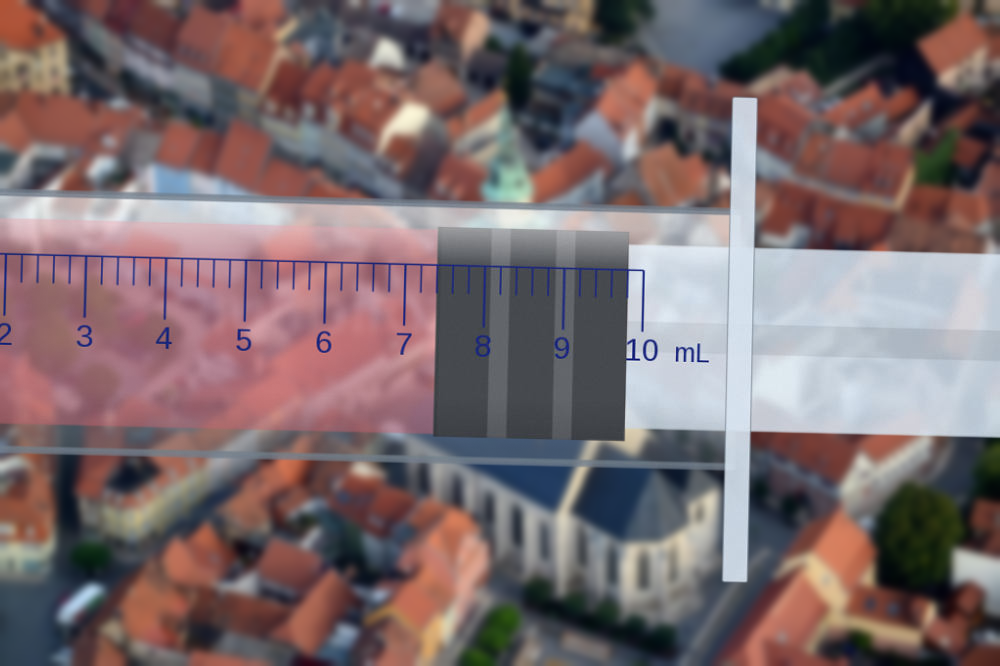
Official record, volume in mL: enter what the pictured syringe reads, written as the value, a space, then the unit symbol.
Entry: 7.4 mL
